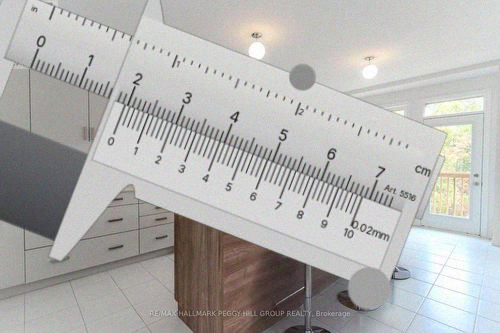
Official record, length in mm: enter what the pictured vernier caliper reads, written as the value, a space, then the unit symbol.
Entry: 19.5 mm
